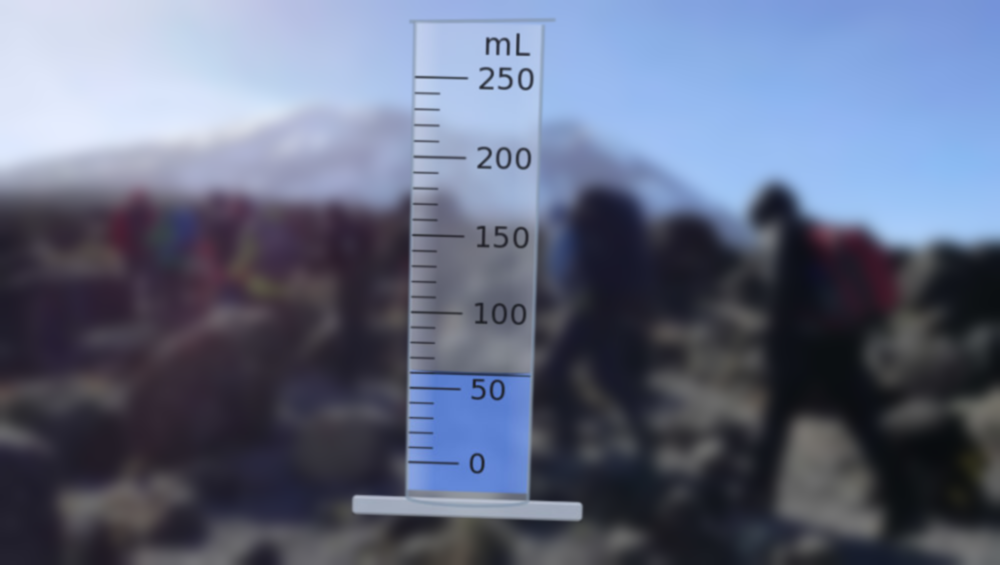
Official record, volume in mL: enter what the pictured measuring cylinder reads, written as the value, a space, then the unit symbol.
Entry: 60 mL
